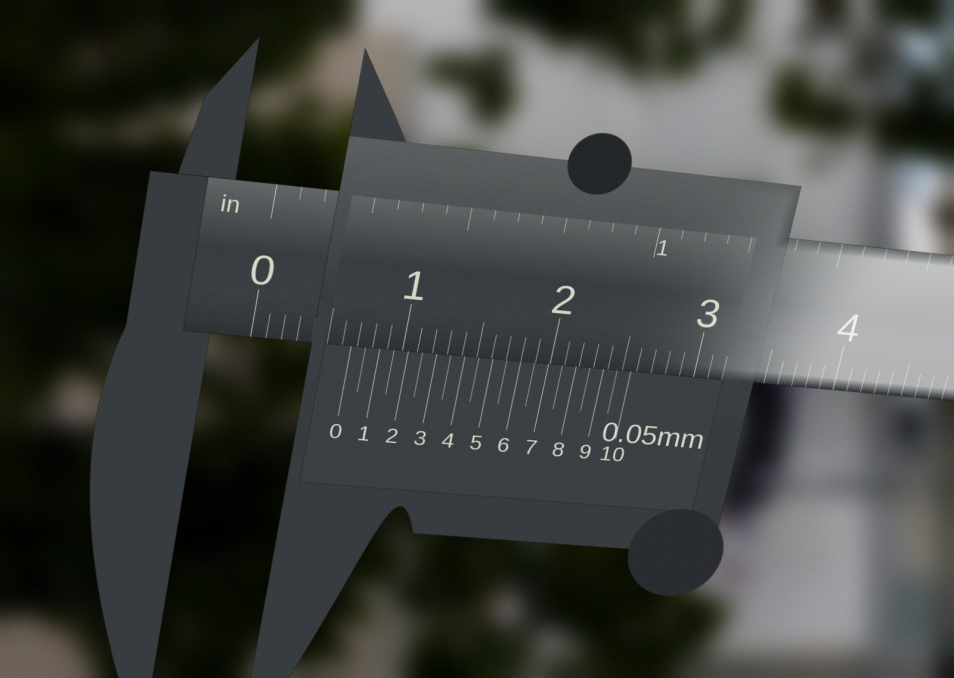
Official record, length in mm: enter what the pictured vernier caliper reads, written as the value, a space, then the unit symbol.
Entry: 6.6 mm
